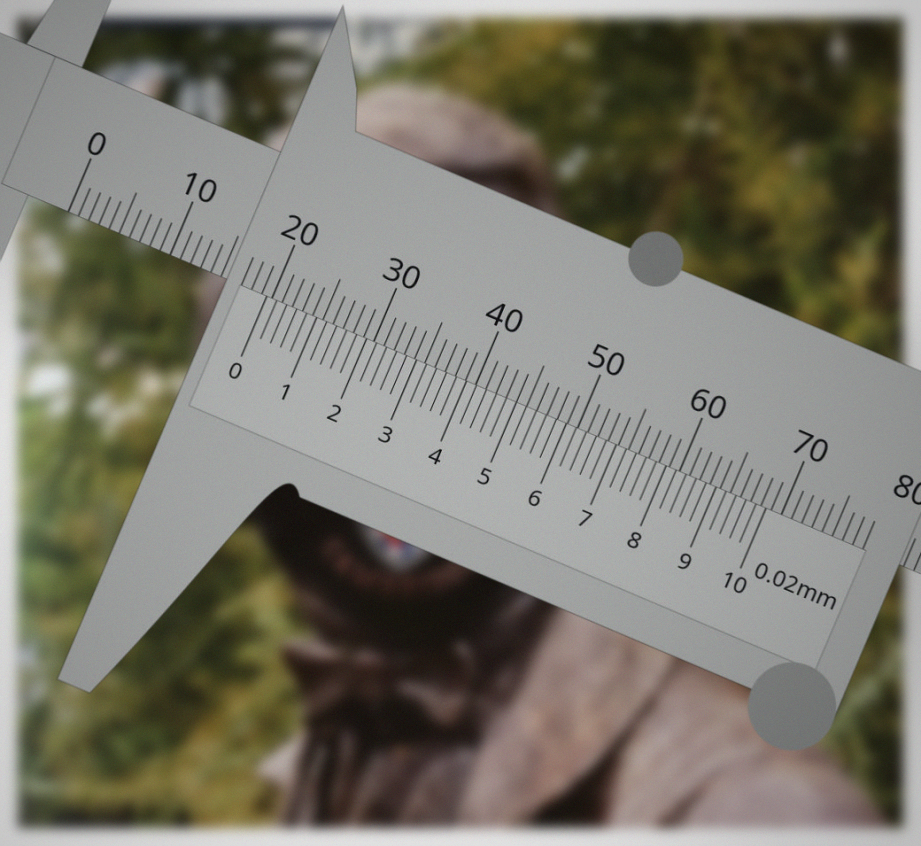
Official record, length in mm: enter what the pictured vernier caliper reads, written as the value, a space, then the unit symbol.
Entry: 19.5 mm
